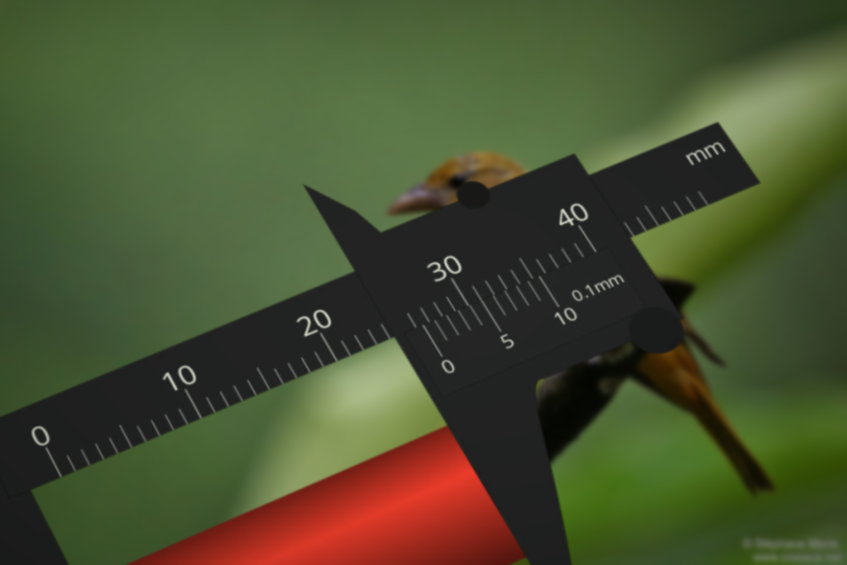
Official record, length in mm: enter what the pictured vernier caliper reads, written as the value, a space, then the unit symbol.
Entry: 26.5 mm
